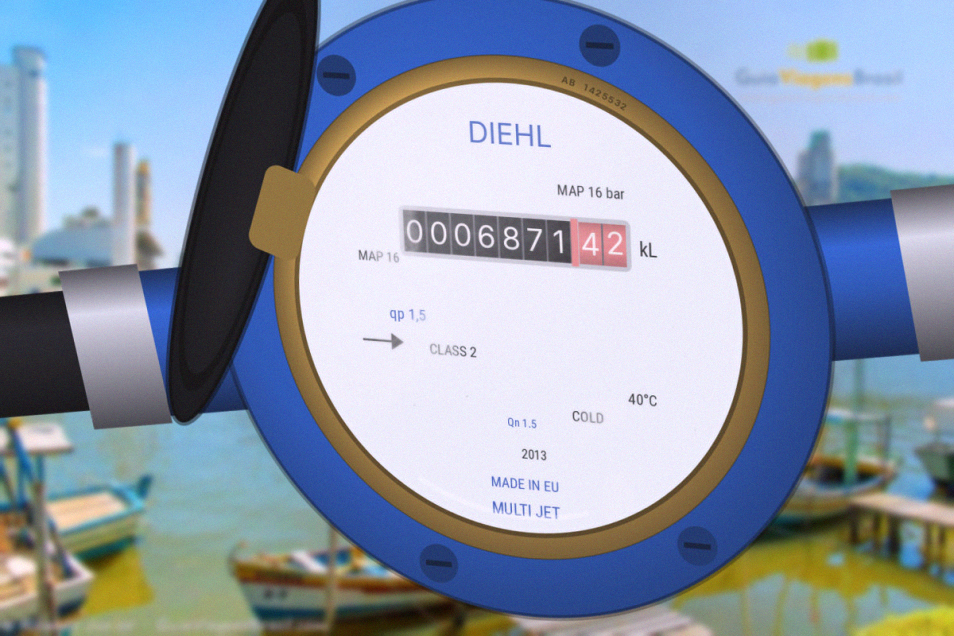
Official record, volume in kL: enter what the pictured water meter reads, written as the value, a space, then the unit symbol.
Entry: 6871.42 kL
